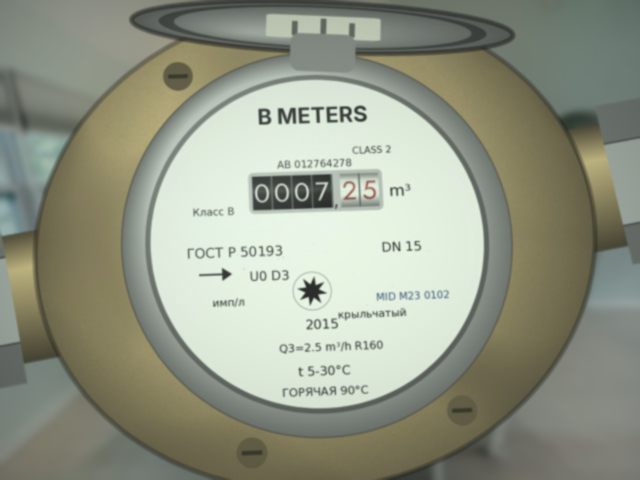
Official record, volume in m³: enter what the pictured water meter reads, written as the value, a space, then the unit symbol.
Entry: 7.25 m³
